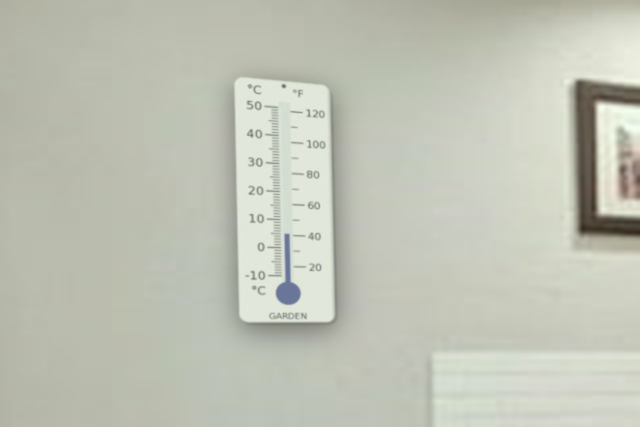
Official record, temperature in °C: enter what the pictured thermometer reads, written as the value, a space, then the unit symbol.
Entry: 5 °C
